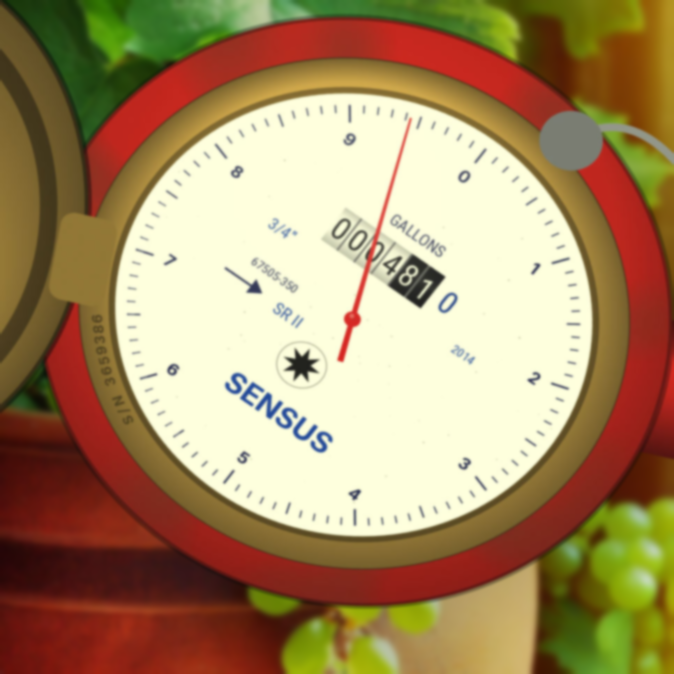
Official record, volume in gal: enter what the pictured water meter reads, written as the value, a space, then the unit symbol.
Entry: 4809.4 gal
